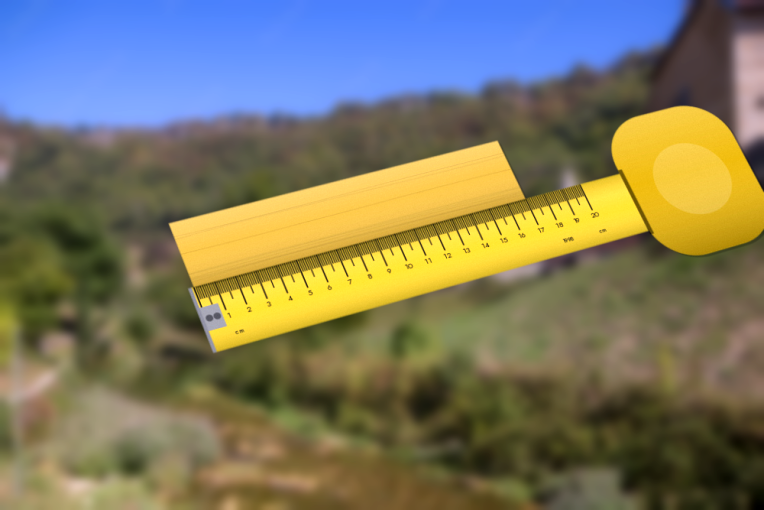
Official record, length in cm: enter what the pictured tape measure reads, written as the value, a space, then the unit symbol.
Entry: 17 cm
